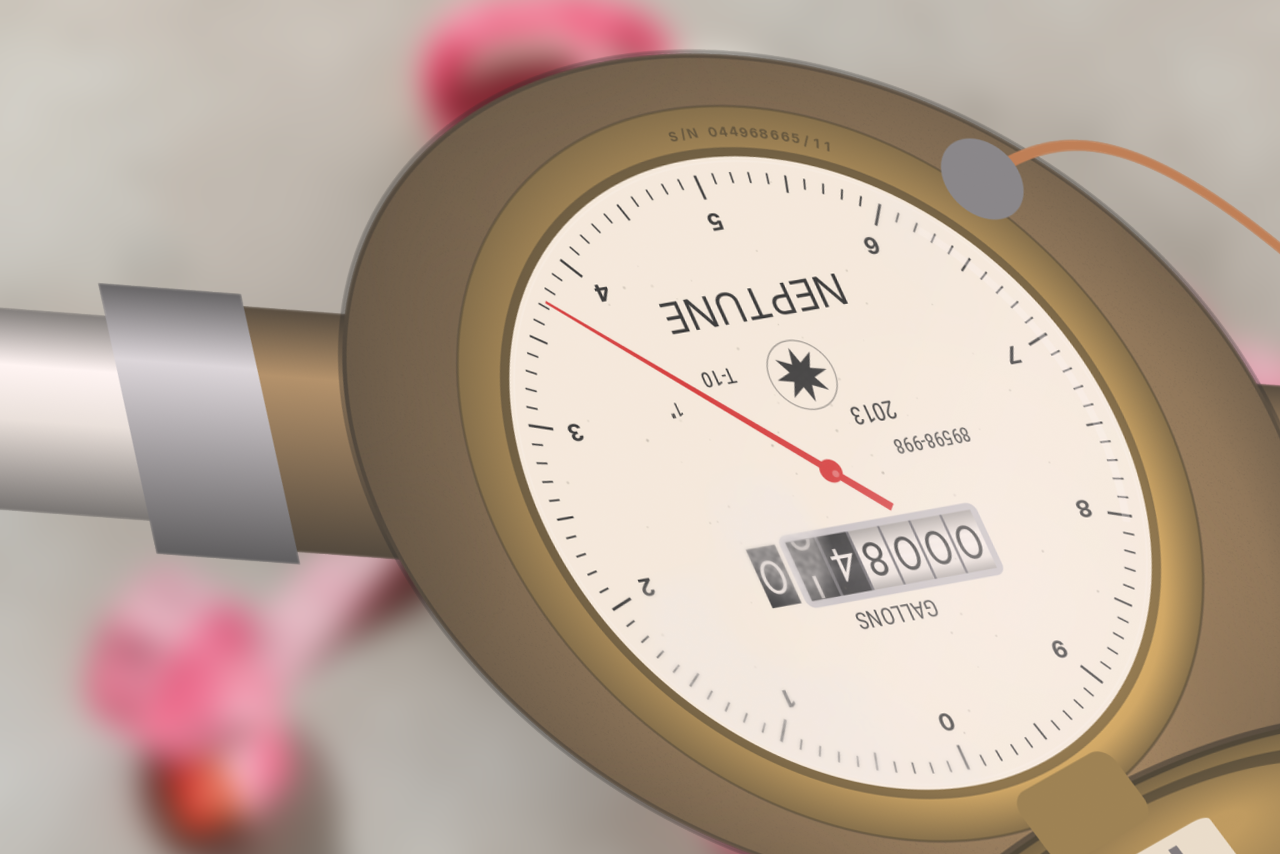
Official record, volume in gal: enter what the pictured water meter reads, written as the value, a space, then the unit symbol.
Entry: 8413.7 gal
